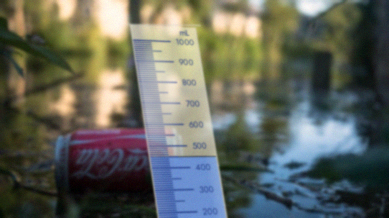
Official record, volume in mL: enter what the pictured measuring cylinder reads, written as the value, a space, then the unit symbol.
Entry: 450 mL
